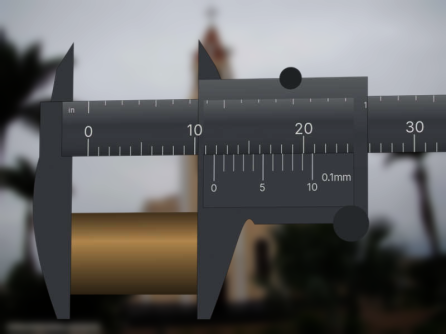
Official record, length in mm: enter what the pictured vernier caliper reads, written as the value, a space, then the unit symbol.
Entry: 11.8 mm
